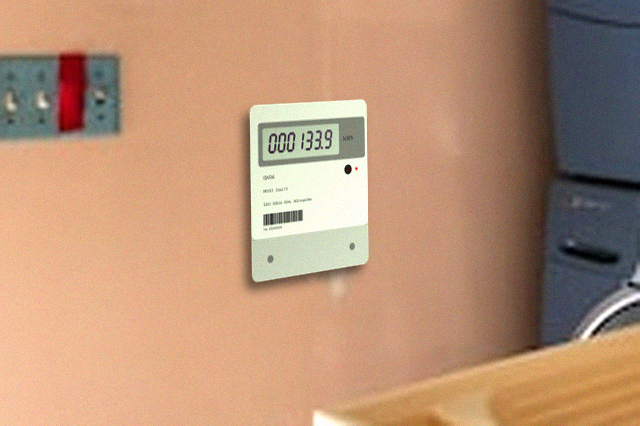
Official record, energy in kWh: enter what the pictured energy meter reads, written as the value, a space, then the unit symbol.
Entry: 133.9 kWh
